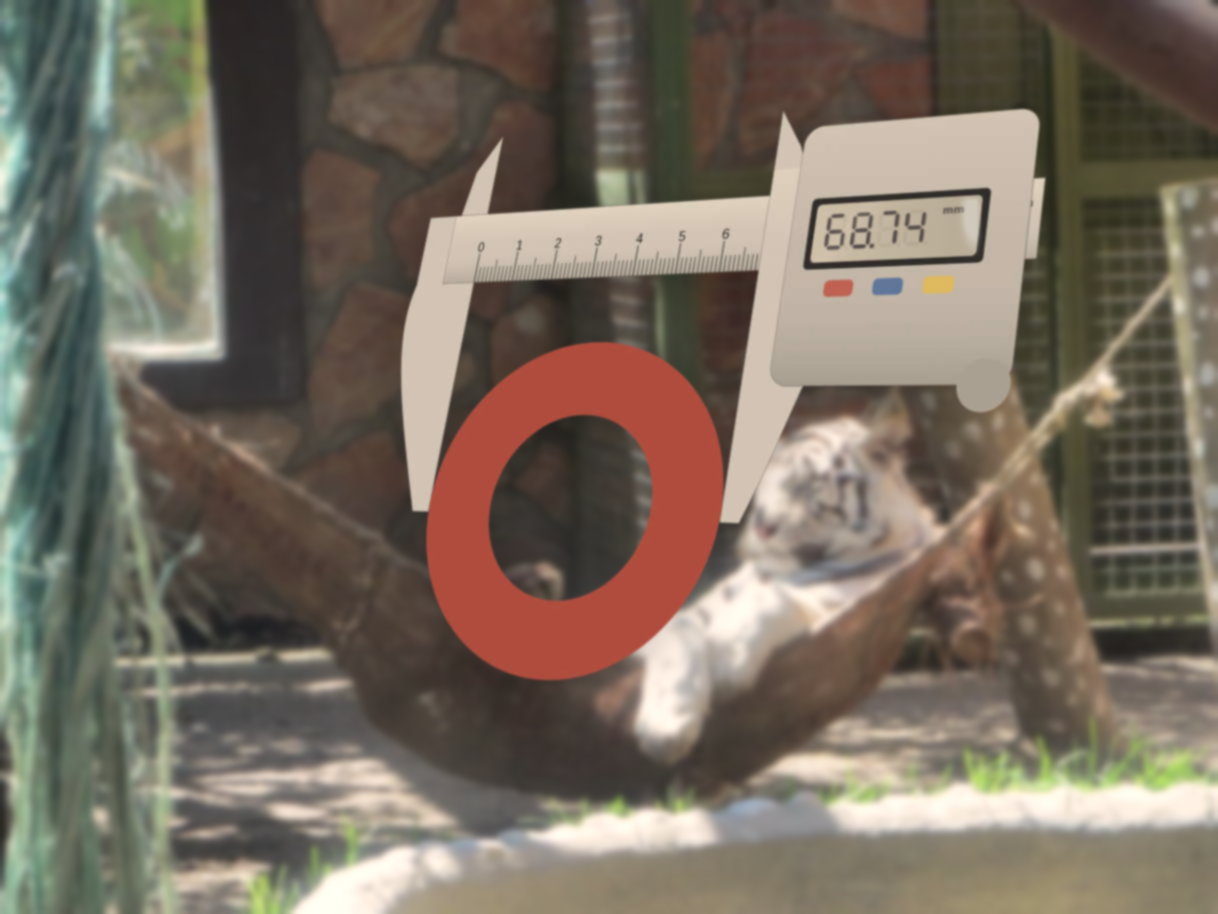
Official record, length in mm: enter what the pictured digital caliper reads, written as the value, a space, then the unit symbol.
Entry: 68.74 mm
